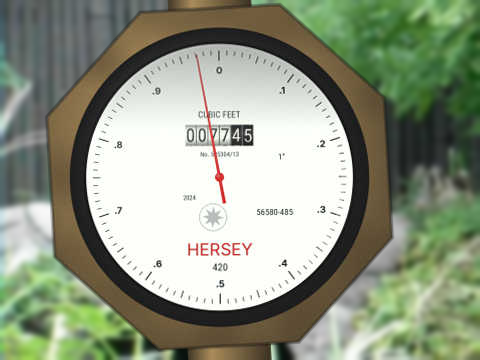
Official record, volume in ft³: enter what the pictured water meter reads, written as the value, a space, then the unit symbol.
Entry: 7744.97 ft³
